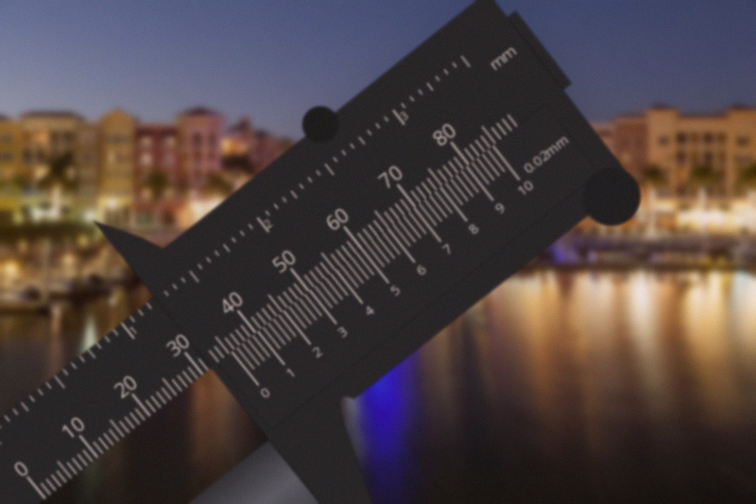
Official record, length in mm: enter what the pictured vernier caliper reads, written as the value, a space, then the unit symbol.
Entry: 35.5 mm
